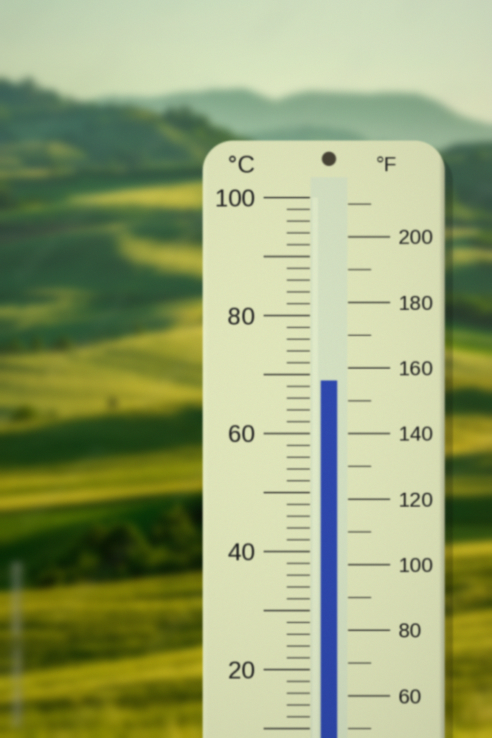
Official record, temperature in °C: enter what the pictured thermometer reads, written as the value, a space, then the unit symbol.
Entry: 69 °C
